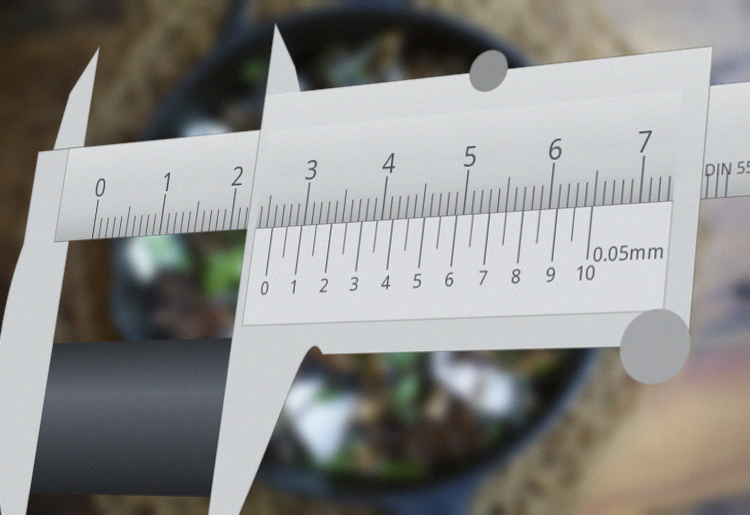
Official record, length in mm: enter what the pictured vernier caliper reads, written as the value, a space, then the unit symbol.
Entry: 25.8 mm
